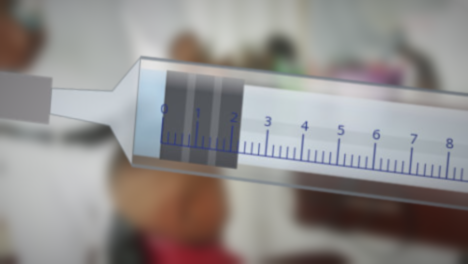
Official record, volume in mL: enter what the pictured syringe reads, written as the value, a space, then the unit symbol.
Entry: 0 mL
